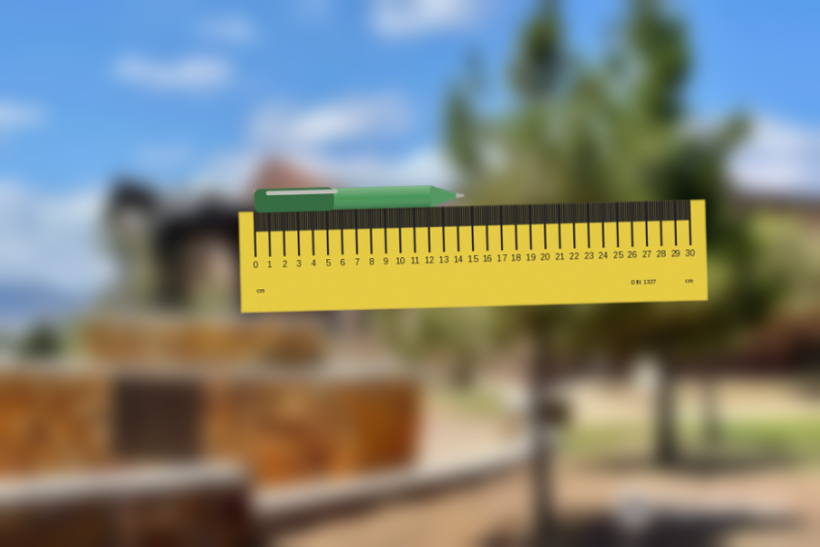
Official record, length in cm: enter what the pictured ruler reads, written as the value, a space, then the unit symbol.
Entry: 14.5 cm
